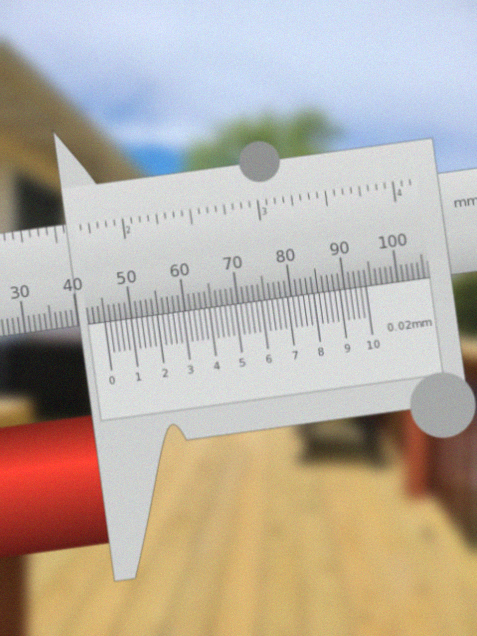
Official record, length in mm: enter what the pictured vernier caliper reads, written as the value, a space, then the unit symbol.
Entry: 45.0 mm
